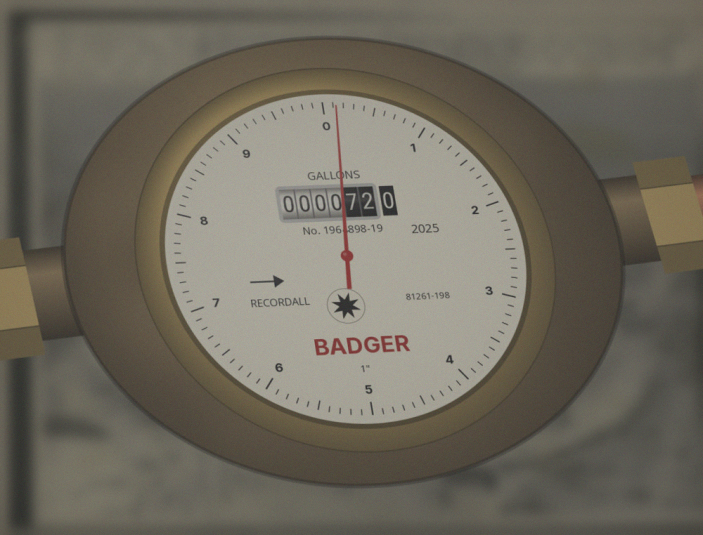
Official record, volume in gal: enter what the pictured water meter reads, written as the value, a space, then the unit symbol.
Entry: 720.1 gal
